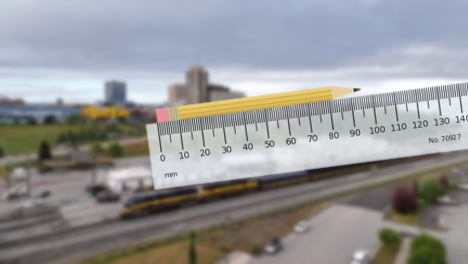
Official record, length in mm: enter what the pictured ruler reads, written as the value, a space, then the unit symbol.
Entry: 95 mm
